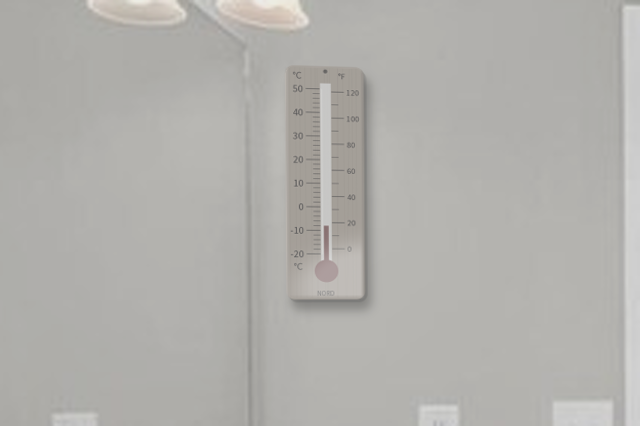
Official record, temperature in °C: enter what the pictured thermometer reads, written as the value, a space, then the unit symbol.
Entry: -8 °C
